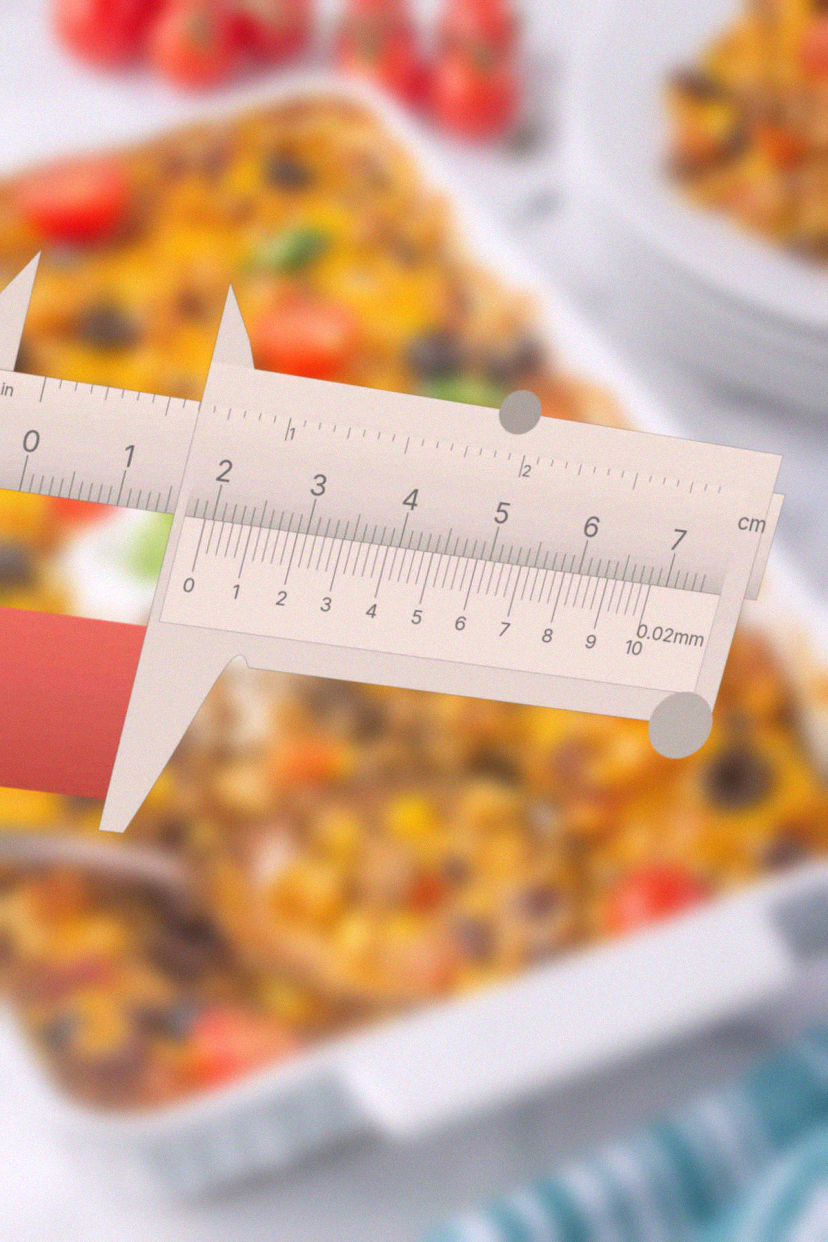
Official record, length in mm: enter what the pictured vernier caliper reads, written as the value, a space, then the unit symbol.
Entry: 19.2 mm
